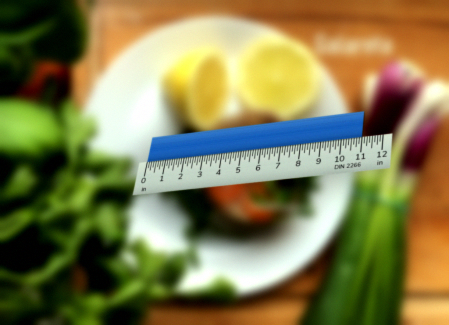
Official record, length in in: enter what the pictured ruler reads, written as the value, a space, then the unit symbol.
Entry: 11 in
